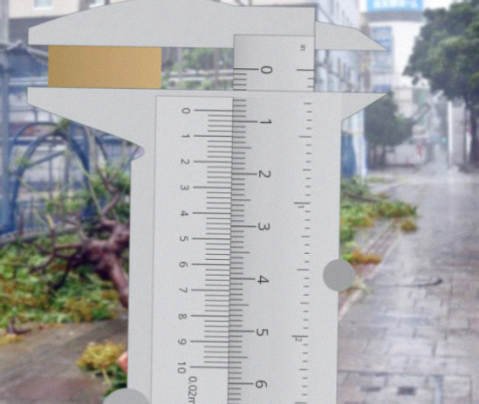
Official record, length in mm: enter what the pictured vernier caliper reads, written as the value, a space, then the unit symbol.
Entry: 8.0 mm
